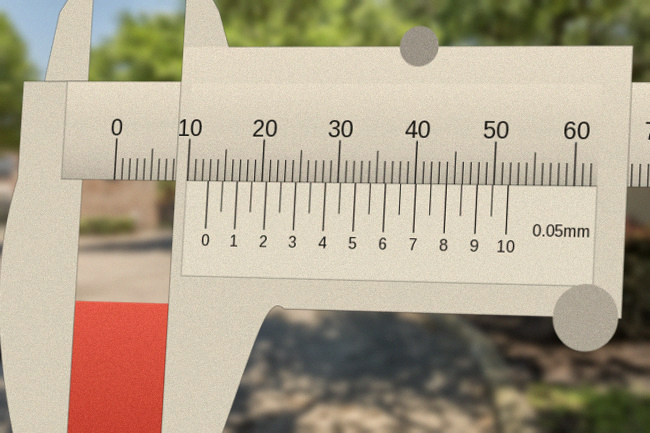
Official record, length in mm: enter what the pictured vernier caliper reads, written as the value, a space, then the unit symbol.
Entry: 12.8 mm
